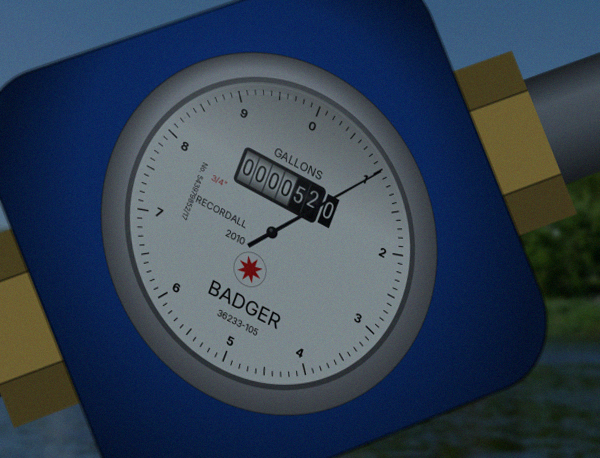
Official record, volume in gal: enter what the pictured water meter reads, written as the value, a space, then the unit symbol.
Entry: 521.0 gal
